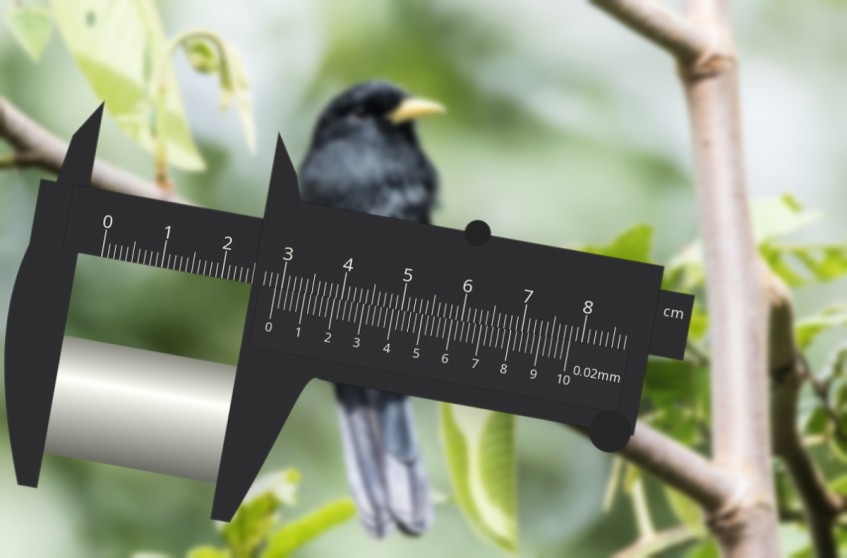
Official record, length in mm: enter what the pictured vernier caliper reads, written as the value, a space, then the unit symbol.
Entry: 29.0 mm
